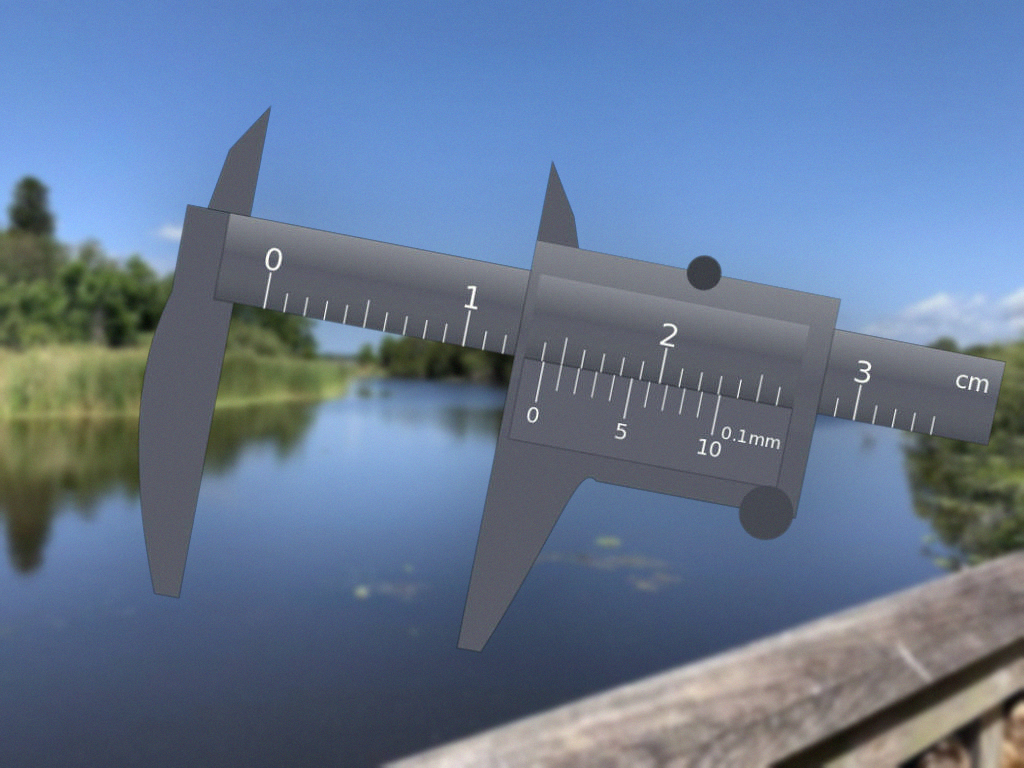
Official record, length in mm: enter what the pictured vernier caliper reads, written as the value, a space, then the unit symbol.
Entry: 14.1 mm
